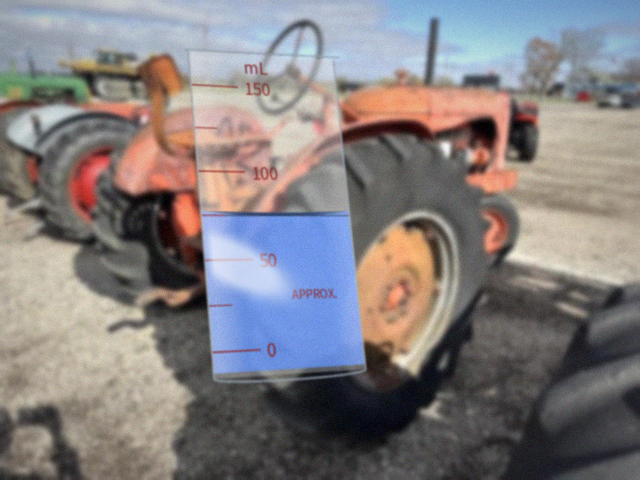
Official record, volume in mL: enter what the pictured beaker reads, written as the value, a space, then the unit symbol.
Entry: 75 mL
